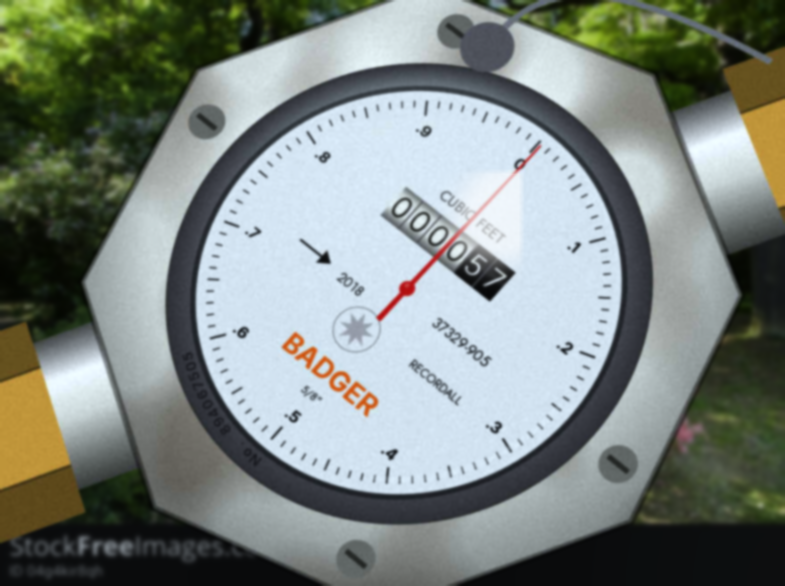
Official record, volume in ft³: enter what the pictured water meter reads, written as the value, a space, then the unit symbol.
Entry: 57.00 ft³
